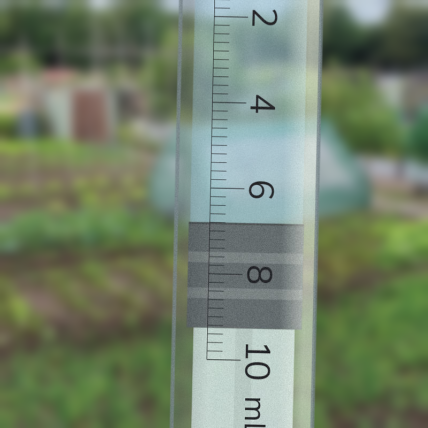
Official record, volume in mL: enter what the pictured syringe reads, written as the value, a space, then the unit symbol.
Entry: 6.8 mL
